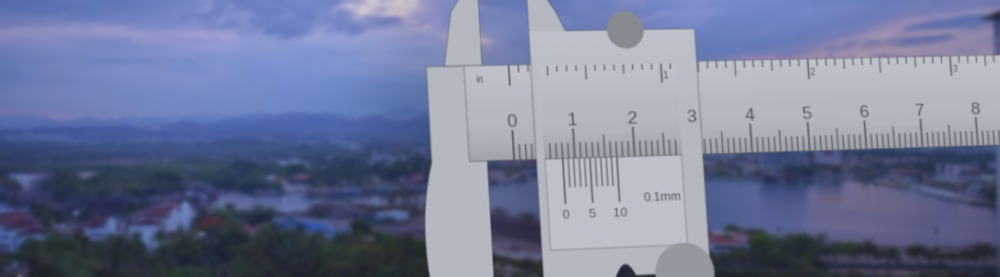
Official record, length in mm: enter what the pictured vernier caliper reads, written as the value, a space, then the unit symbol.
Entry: 8.0 mm
